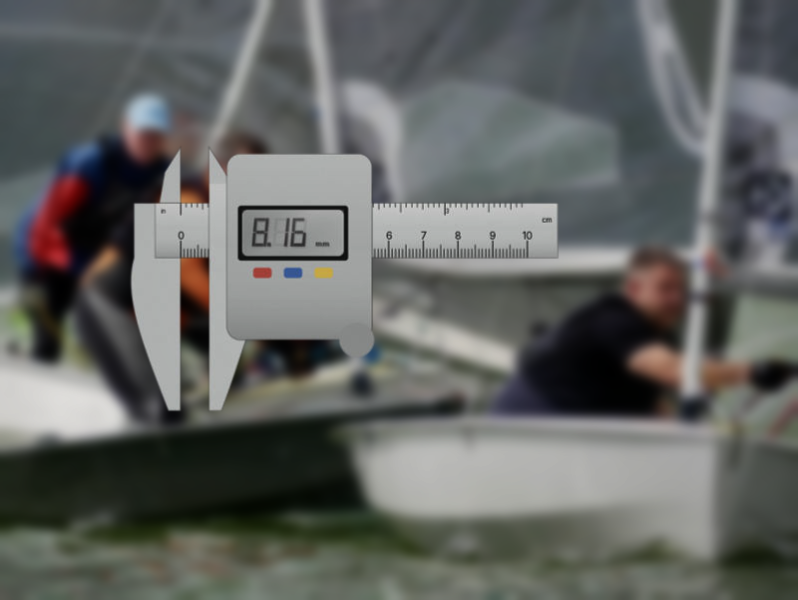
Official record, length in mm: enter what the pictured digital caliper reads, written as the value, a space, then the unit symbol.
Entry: 8.16 mm
